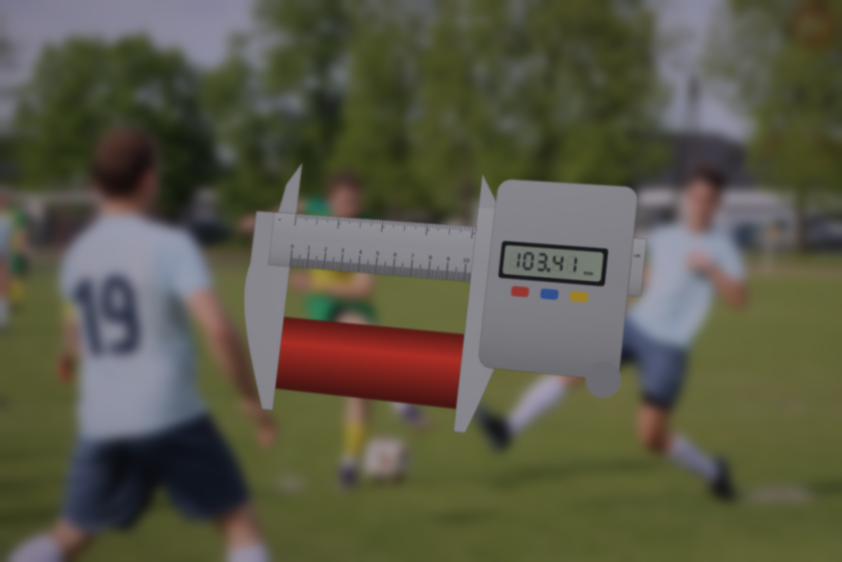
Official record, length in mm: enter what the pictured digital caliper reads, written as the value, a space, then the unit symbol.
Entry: 103.41 mm
